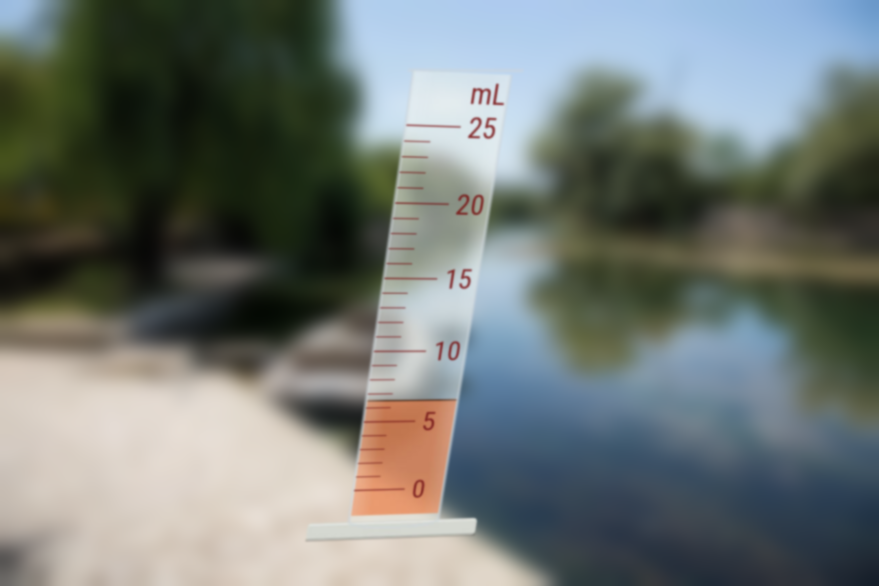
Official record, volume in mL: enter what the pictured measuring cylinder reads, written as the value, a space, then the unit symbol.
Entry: 6.5 mL
